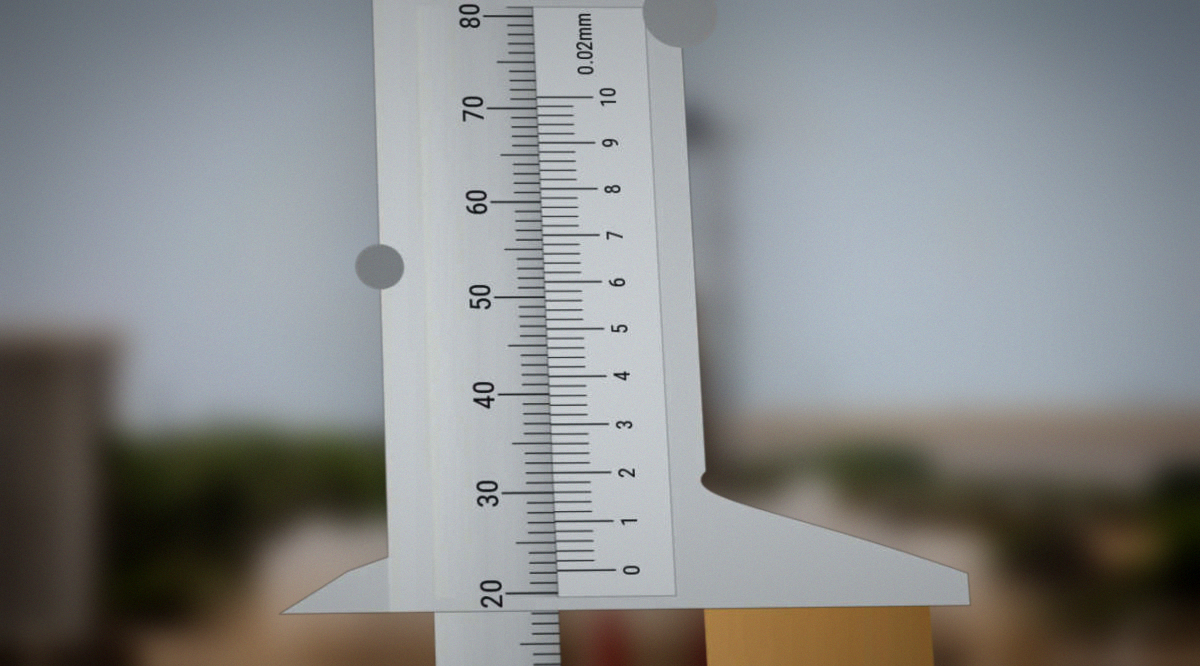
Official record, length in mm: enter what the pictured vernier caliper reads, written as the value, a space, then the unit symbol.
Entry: 22.2 mm
